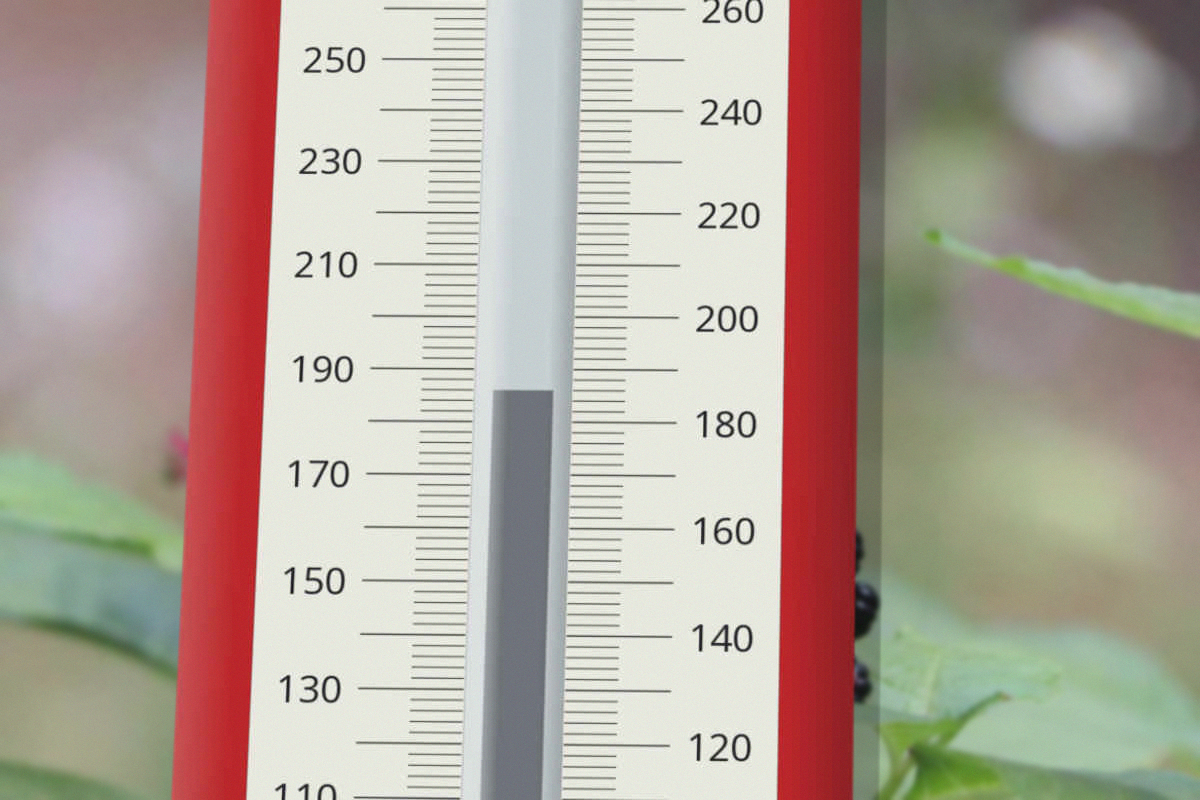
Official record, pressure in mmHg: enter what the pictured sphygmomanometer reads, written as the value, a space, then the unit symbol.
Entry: 186 mmHg
